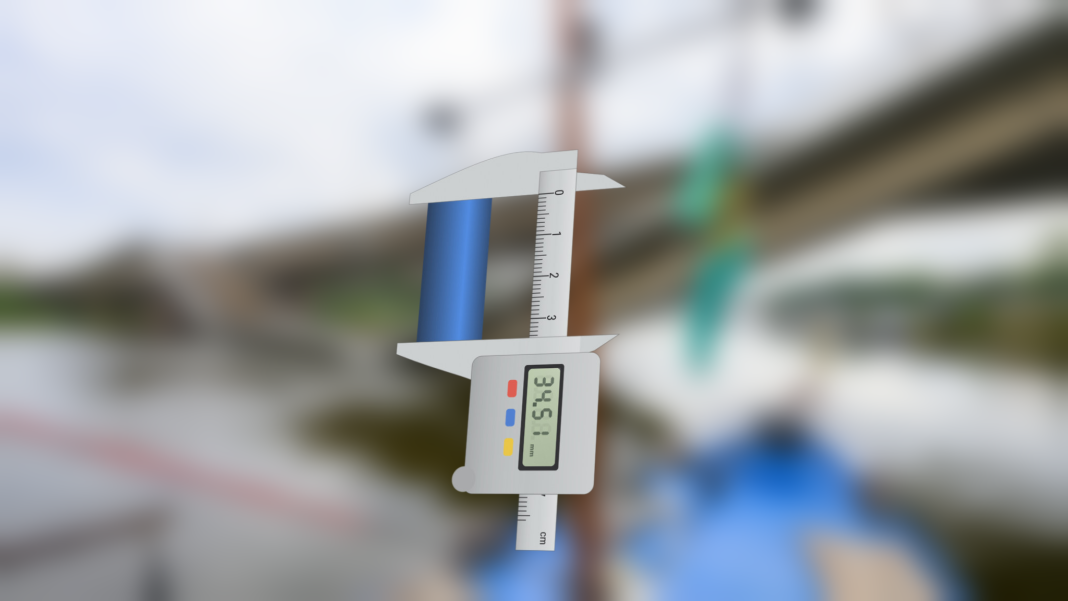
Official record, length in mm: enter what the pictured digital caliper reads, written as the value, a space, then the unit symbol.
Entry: 34.51 mm
